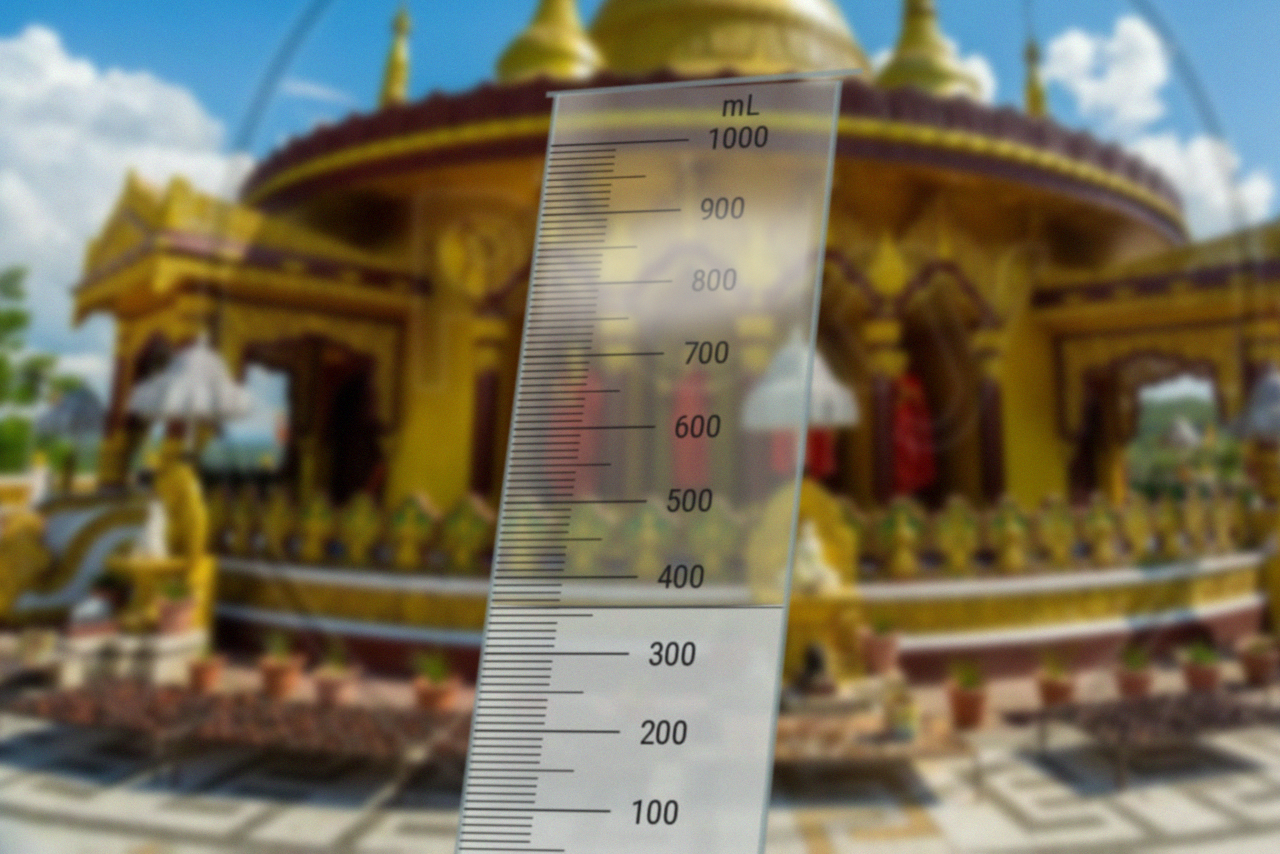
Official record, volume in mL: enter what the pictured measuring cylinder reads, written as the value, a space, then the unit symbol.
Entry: 360 mL
